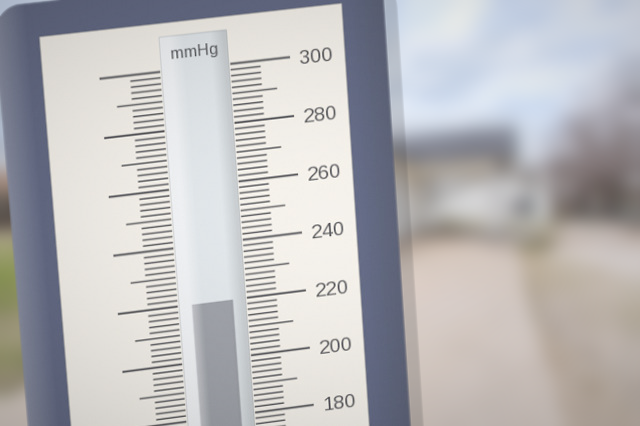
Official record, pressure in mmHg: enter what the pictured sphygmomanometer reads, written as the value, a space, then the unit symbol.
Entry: 220 mmHg
